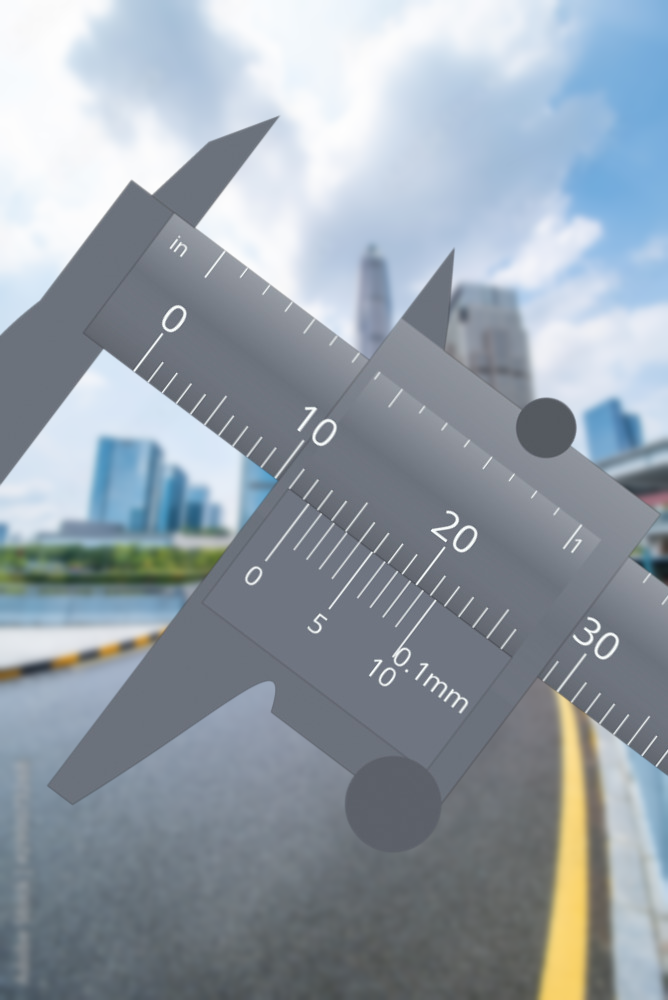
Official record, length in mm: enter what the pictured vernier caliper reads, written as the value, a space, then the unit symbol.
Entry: 12.4 mm
